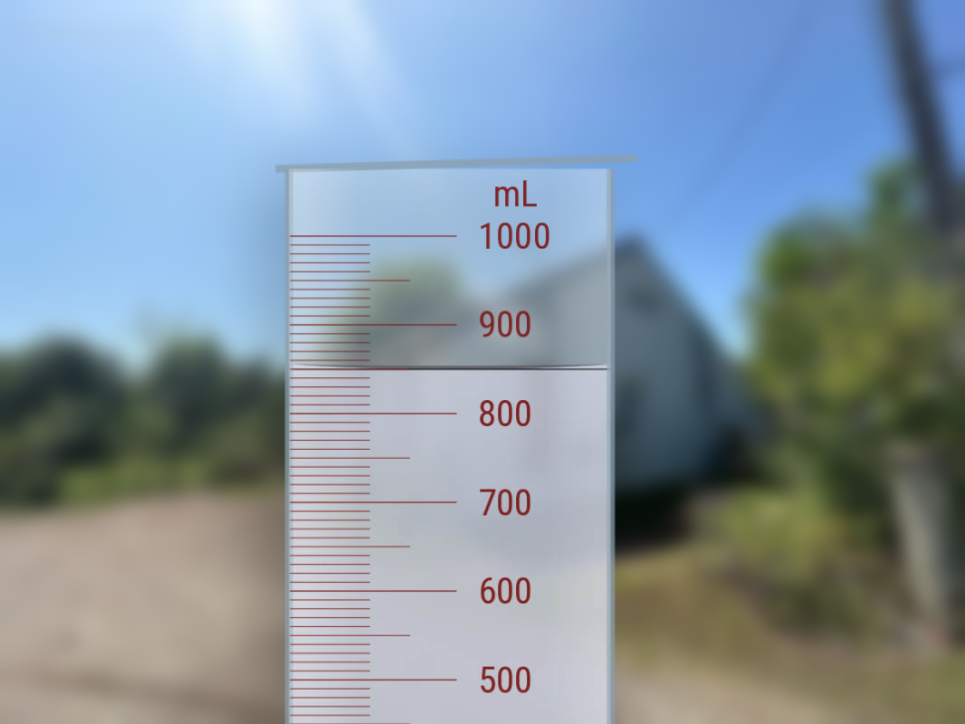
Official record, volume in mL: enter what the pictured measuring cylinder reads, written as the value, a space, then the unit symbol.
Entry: 850 mL
